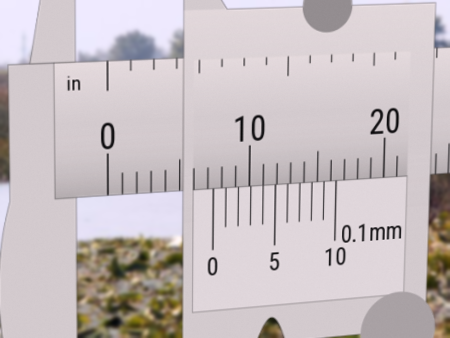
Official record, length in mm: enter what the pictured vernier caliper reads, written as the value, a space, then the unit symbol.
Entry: 7.4 mm
